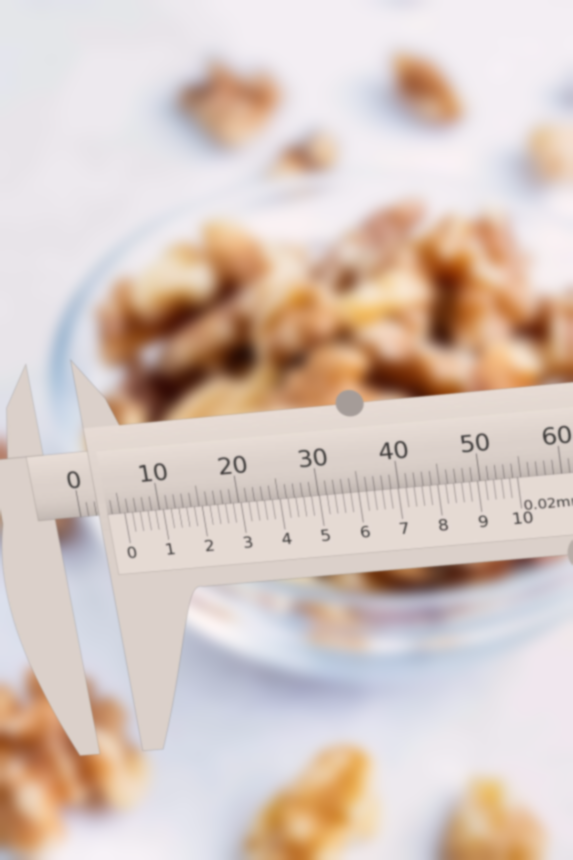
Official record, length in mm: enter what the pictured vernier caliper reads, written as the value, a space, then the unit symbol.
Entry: 5.6 mm
